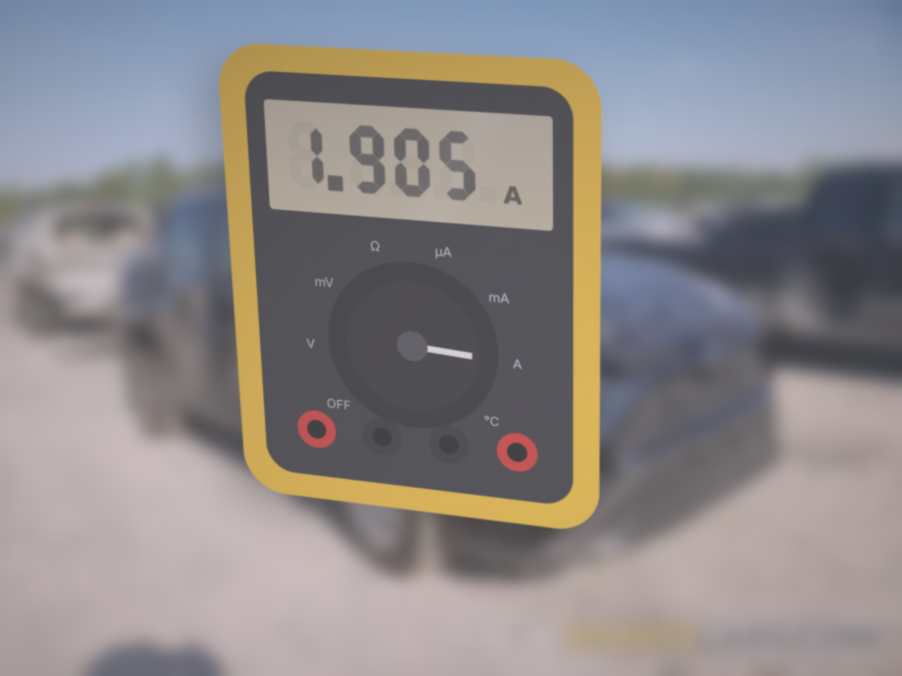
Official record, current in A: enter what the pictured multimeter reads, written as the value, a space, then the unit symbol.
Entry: 1.905 A
